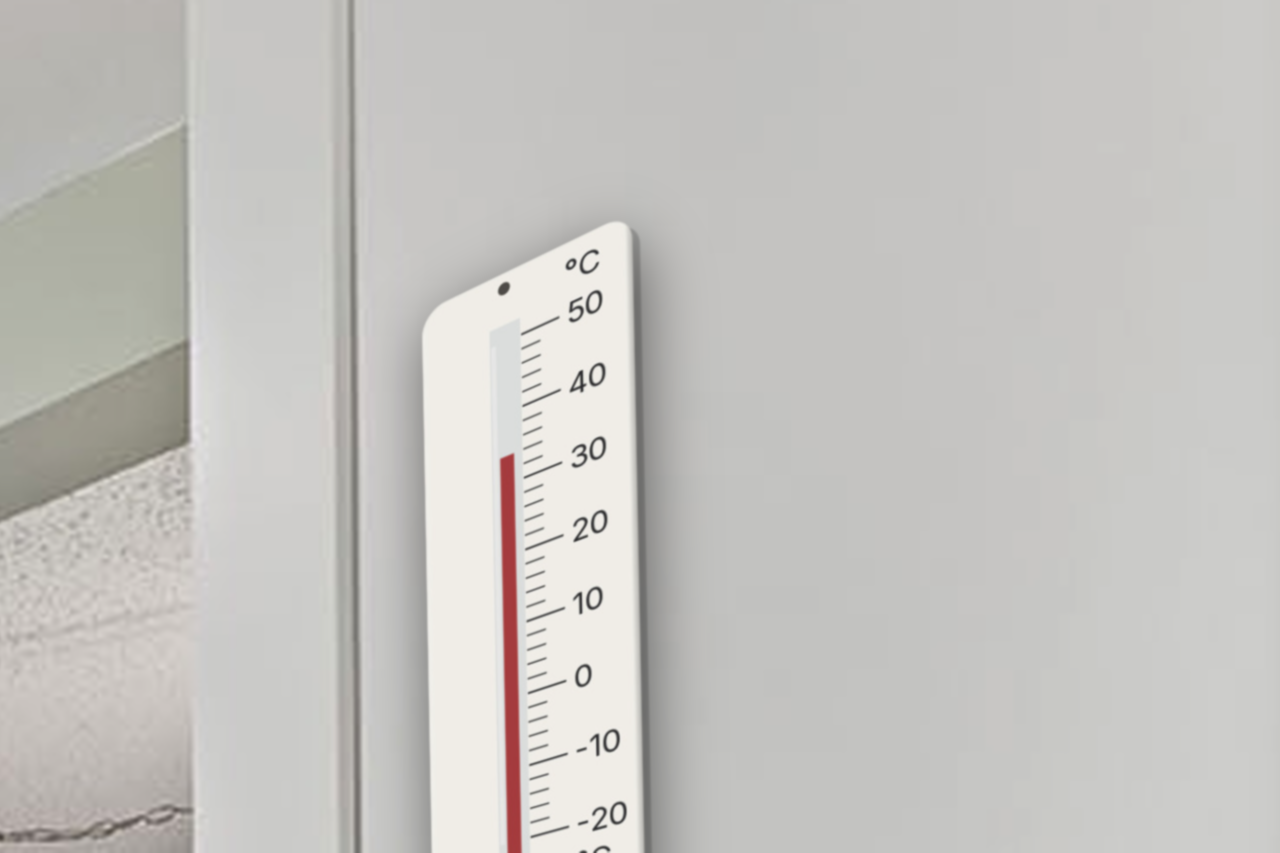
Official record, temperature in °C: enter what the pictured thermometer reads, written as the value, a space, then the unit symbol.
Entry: 34 °C
